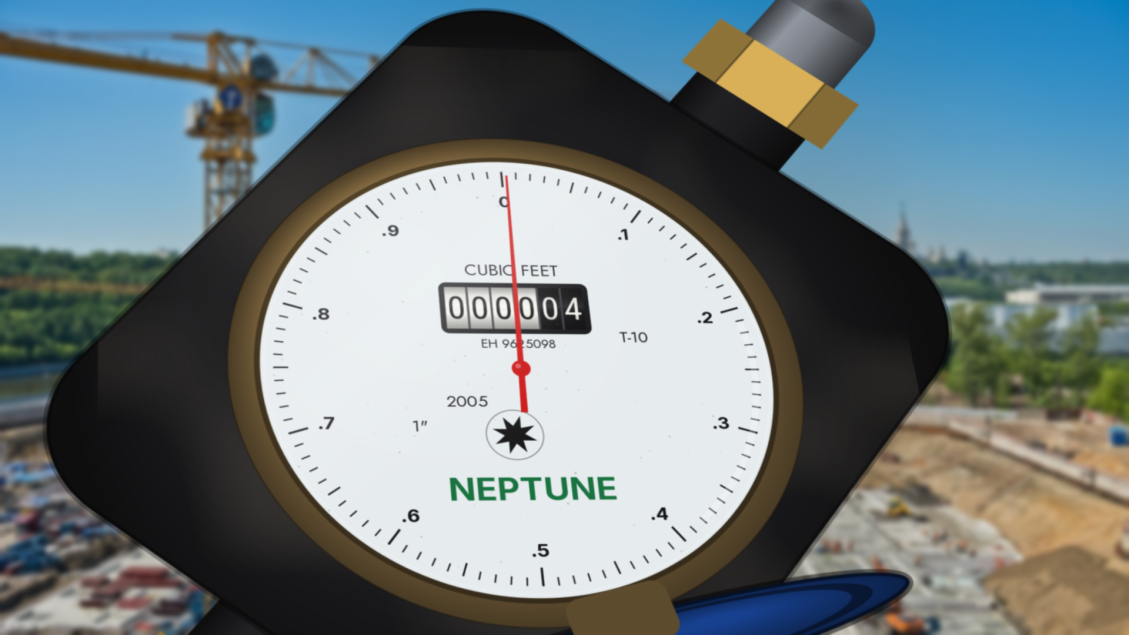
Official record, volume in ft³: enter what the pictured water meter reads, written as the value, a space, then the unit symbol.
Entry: 4.00 ft³
